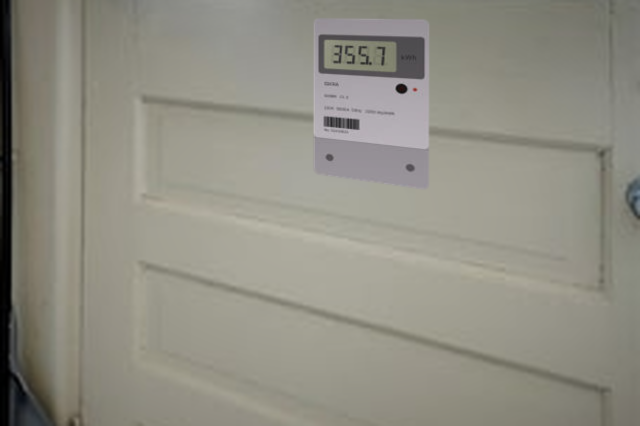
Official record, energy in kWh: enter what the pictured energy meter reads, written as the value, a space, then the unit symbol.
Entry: 355.7 kWh
